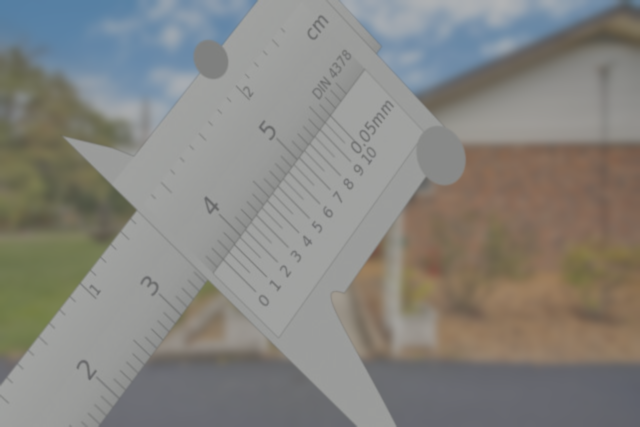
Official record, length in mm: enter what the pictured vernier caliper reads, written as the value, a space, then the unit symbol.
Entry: 37.0 mm
